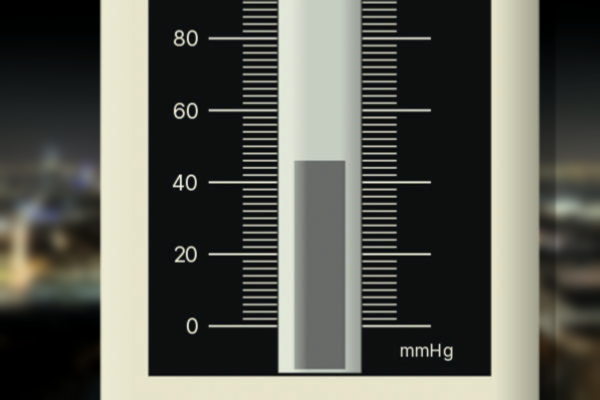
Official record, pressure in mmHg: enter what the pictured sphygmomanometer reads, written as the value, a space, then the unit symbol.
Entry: 46 mmHg
